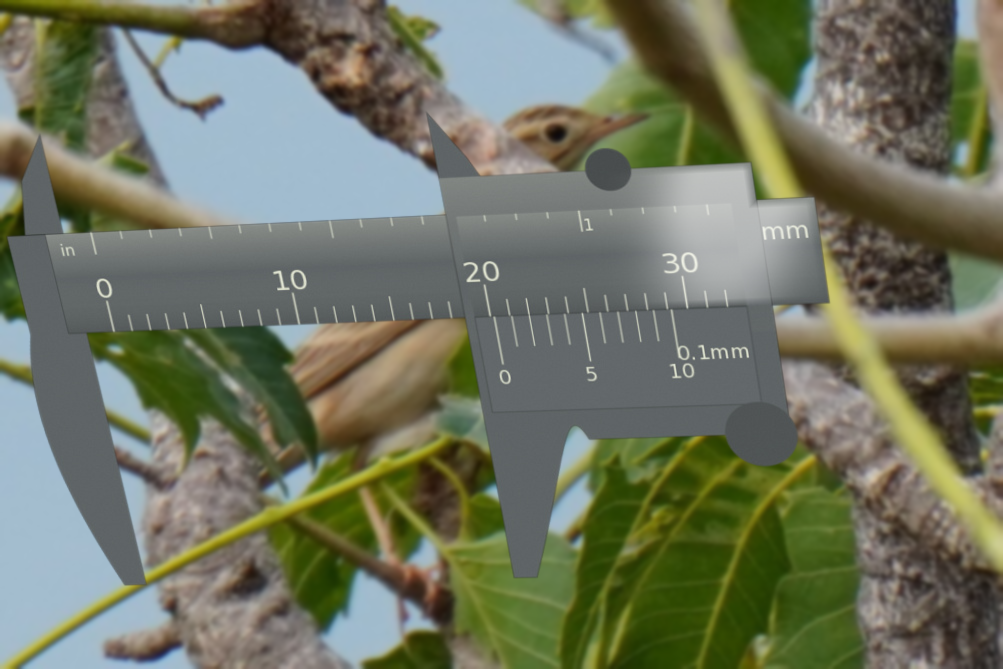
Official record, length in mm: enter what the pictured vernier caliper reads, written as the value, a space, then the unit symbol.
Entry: 20.2 mm
